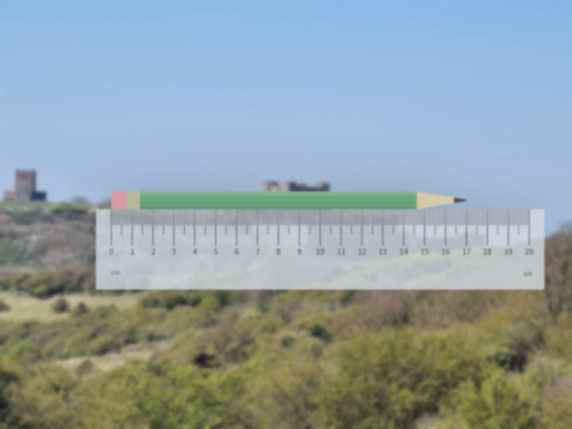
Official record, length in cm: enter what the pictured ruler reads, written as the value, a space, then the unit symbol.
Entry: 17 cm
